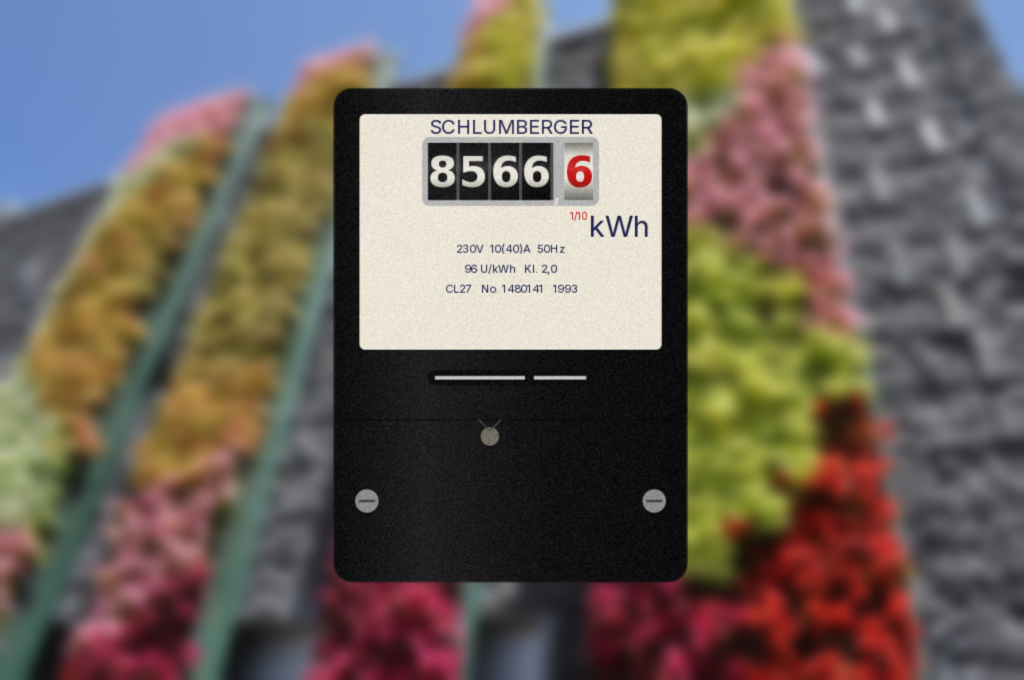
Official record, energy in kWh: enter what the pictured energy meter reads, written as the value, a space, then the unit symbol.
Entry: 8566.6 kWh
